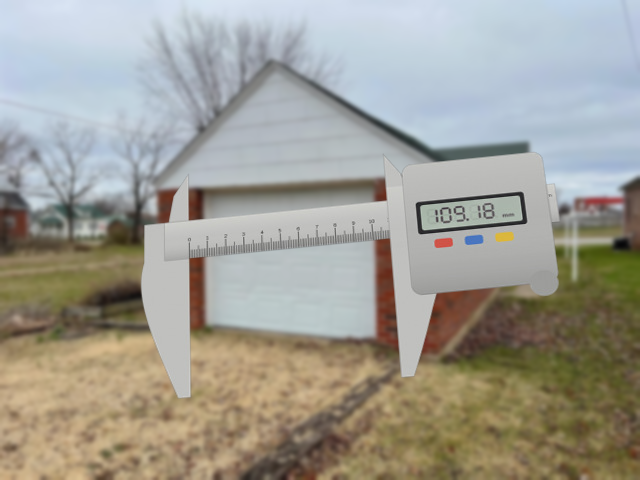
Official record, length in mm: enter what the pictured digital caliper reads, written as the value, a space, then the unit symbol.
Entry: 109.18 mm
